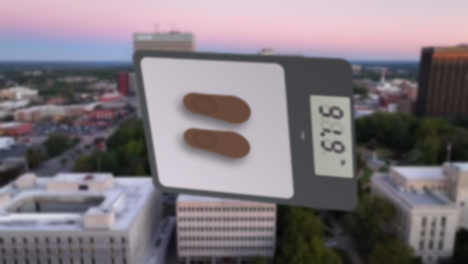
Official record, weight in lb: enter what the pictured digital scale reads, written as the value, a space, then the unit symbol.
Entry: 91.9 lb
